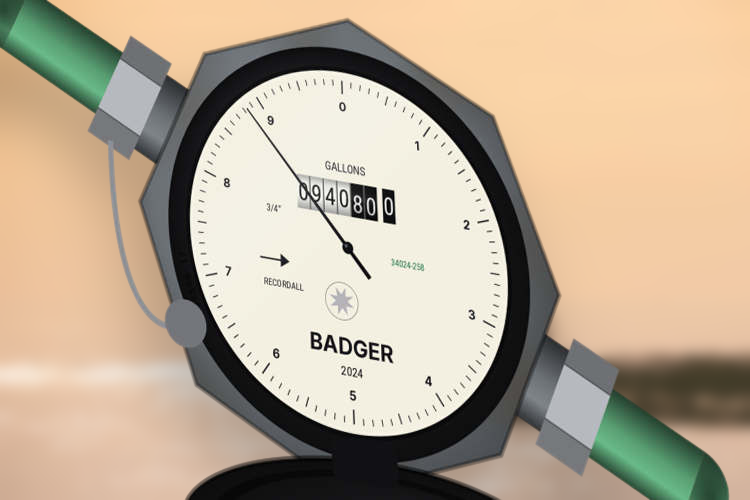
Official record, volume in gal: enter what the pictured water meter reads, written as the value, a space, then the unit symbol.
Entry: 940798.8 gal
